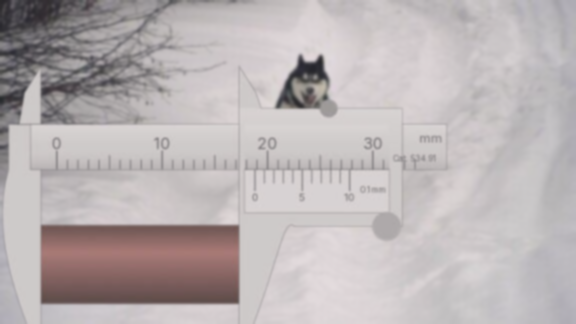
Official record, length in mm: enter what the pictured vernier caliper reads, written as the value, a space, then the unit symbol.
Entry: 18.8 mm
